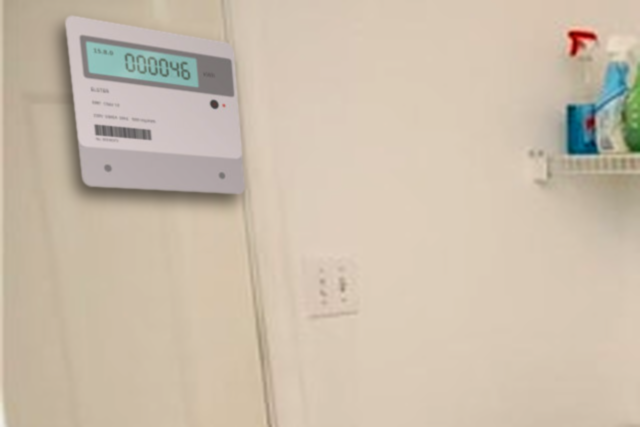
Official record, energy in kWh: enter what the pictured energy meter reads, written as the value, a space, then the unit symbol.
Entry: 46 kWh
